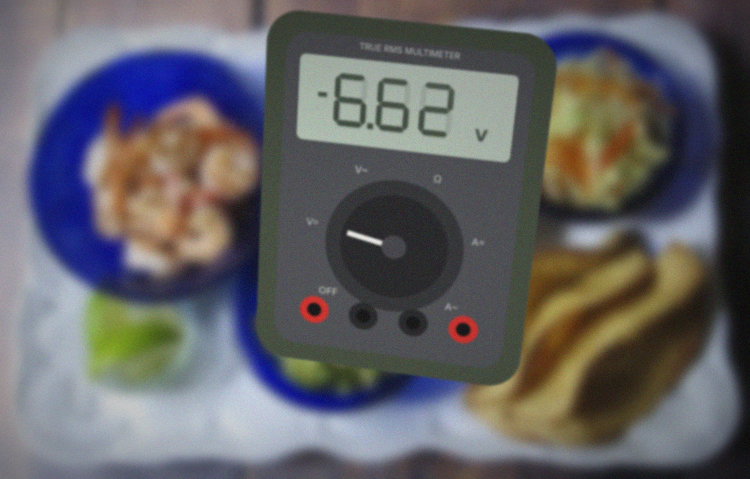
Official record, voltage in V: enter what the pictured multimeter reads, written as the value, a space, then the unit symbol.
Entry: -6.62 V
